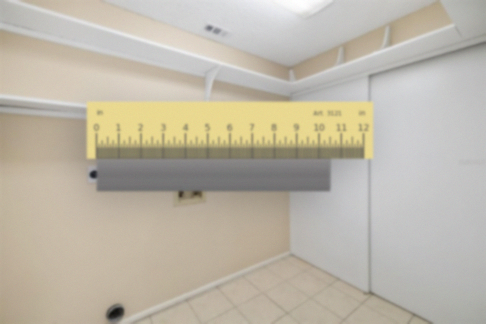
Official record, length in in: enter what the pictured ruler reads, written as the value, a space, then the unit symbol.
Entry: 10.5 in
